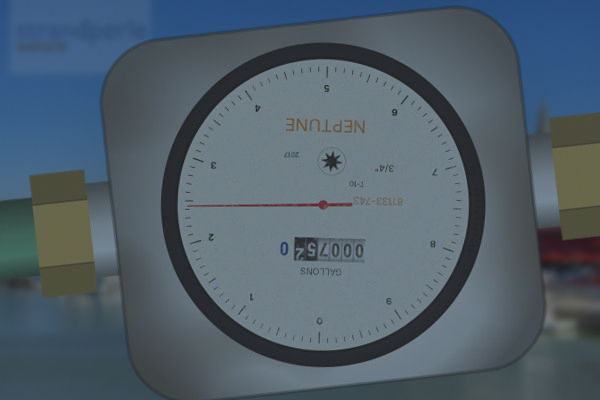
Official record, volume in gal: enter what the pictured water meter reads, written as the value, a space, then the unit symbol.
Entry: 7522.4 gal
